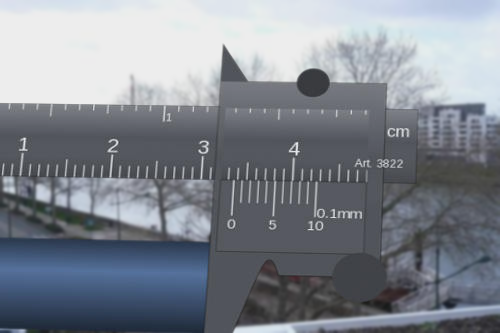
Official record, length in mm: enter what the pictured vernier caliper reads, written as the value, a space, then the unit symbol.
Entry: 33.6 mm
